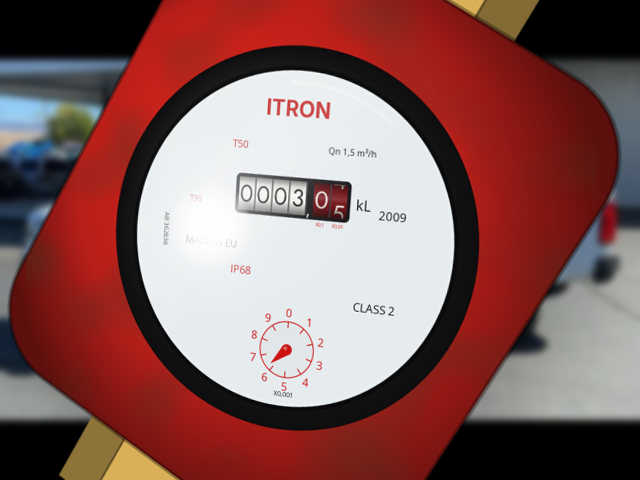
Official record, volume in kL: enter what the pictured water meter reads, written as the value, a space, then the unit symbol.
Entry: 3.046 kL
